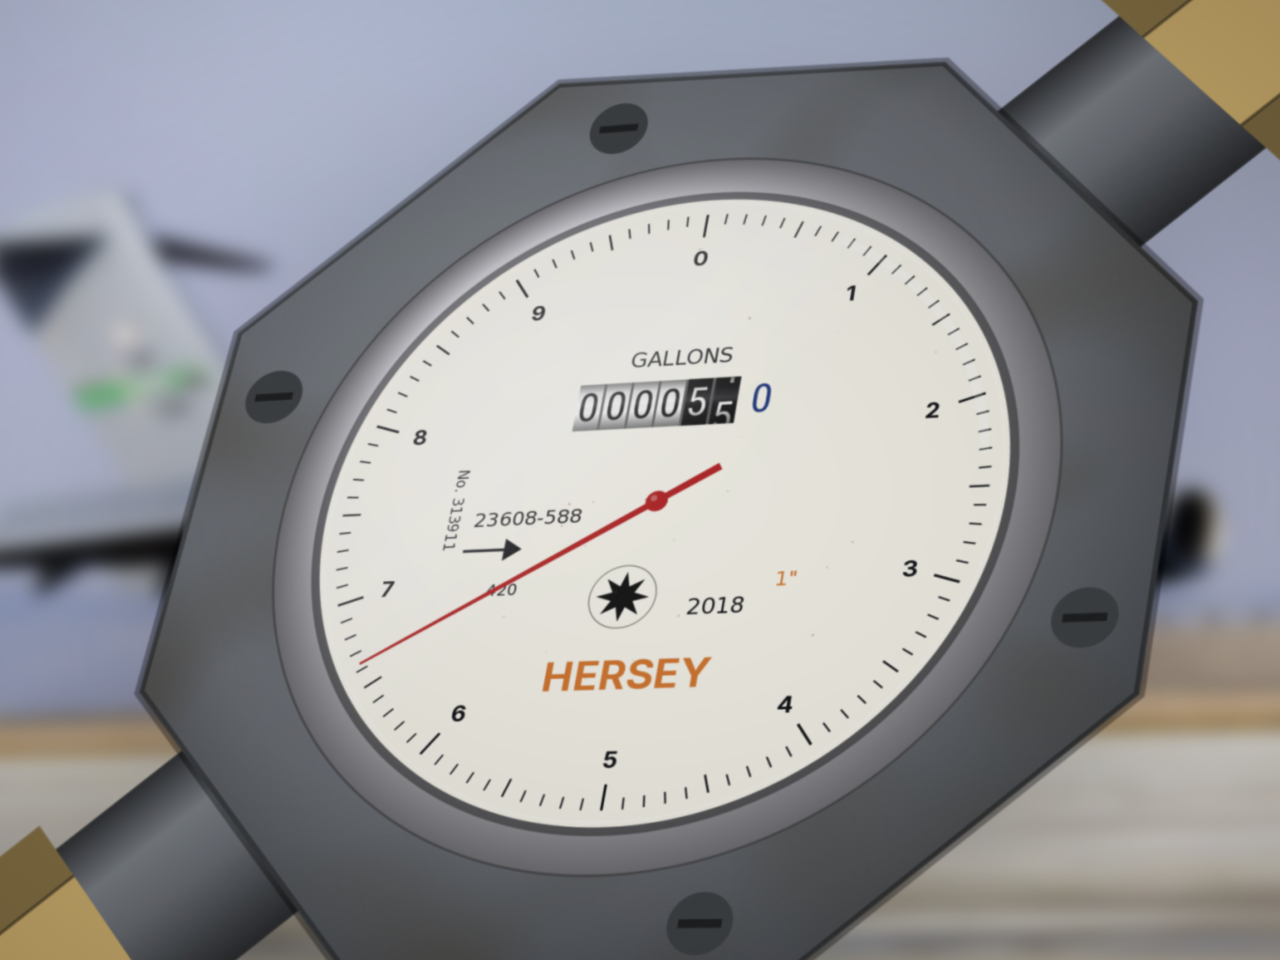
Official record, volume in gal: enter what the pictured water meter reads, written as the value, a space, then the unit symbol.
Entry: 546.6 gal
